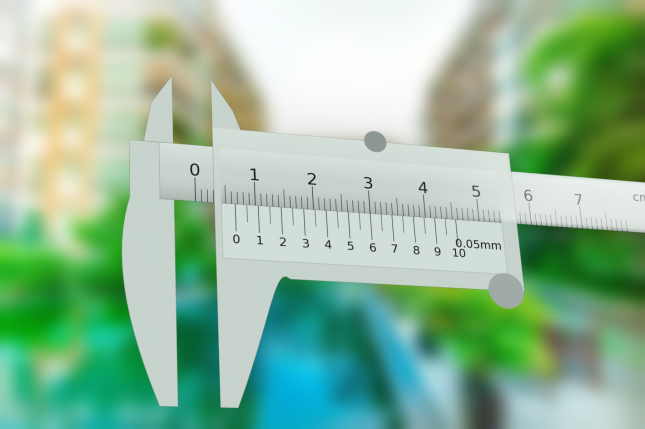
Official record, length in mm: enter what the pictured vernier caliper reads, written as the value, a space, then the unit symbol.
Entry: 6.6 mm
